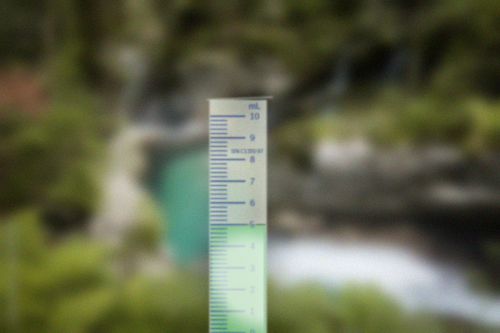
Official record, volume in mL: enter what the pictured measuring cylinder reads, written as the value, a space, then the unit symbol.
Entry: 5 mL
